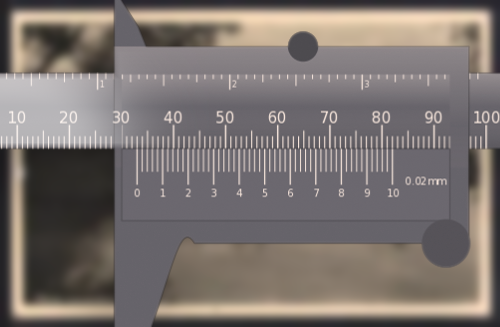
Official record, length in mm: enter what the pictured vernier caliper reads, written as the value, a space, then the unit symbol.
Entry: 33.0 mm
